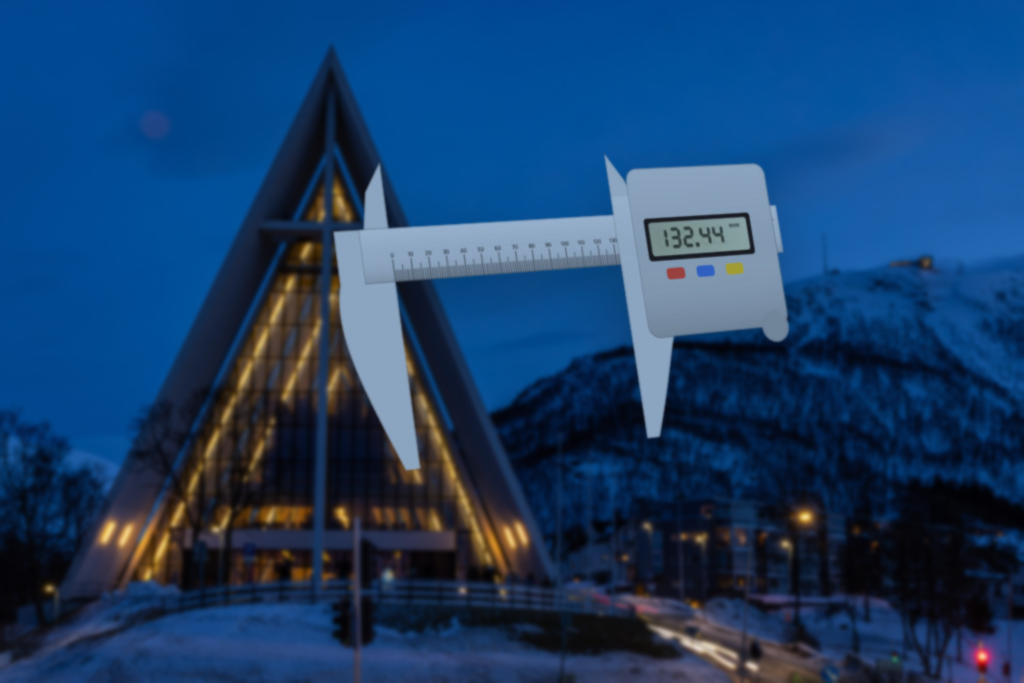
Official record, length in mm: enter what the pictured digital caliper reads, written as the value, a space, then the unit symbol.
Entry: 132.44 mm
